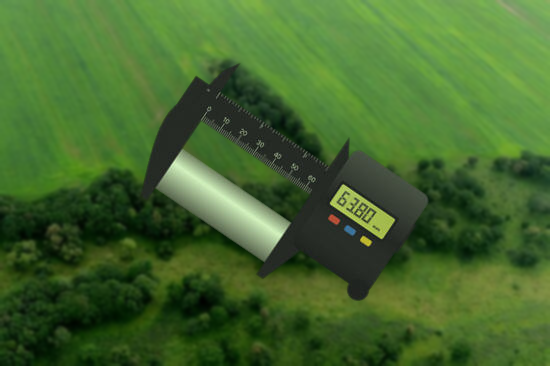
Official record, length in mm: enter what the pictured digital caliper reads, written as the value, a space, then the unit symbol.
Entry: 63.80 mm
